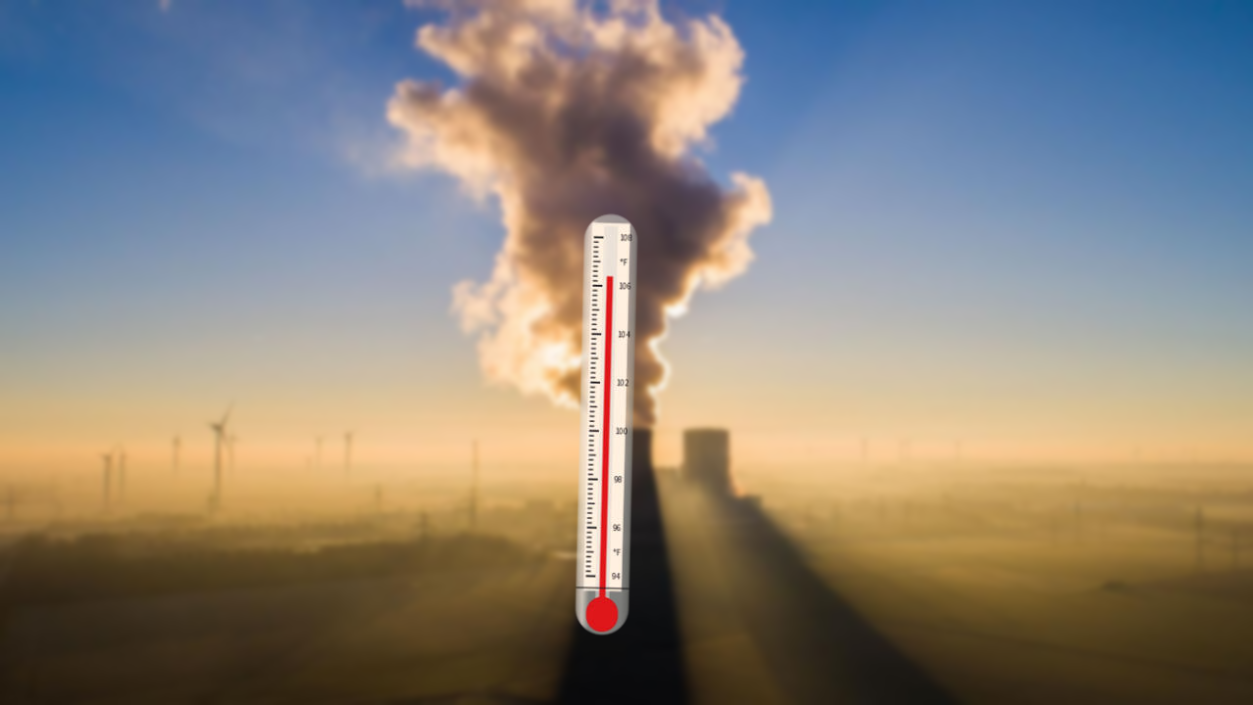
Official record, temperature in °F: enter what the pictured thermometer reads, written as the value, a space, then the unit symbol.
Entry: 106.4 °F
